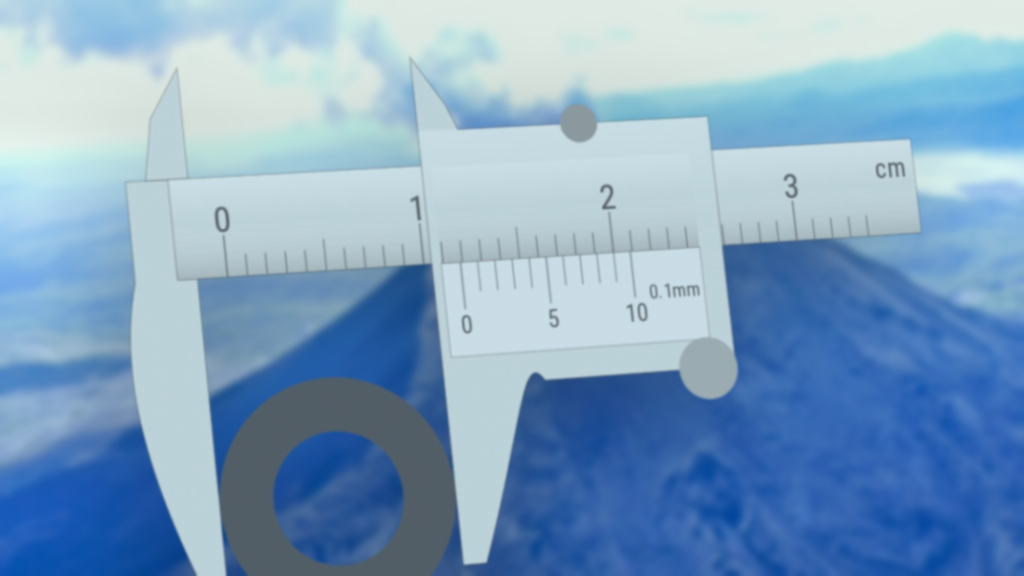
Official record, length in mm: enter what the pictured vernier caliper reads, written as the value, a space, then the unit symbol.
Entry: 11.9 mm
